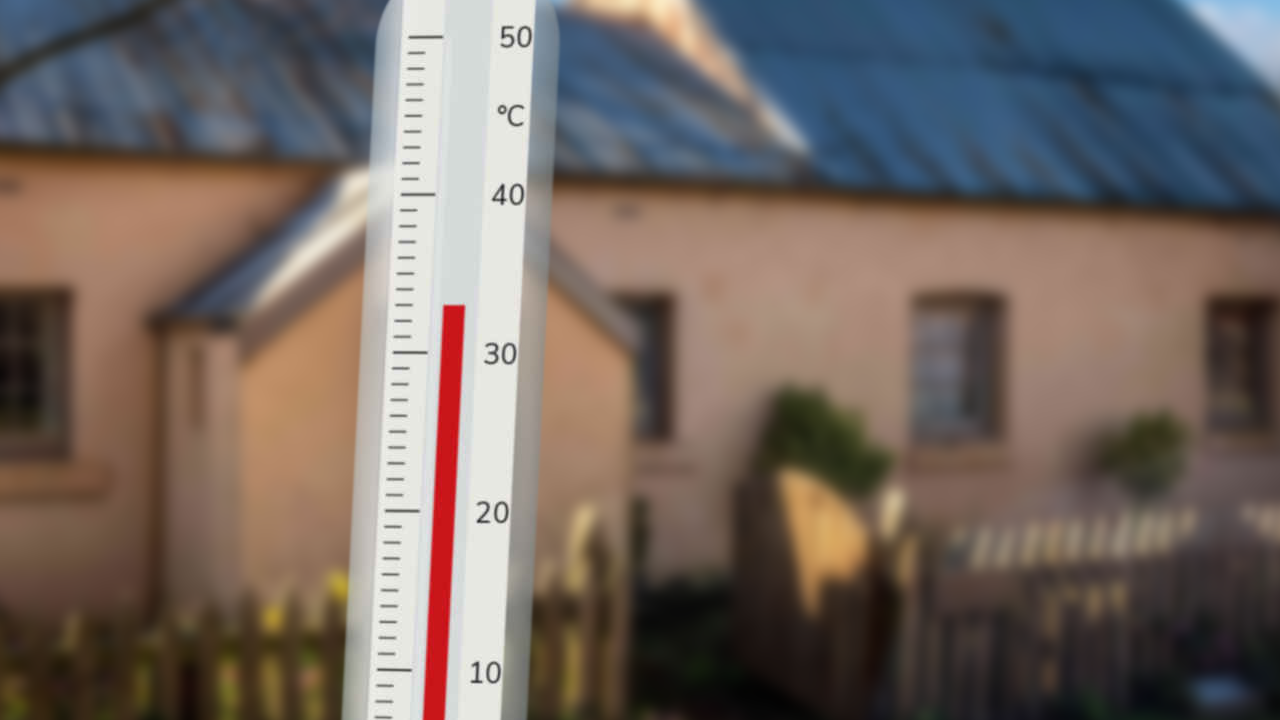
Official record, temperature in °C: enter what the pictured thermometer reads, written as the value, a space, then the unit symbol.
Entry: 33 °C
